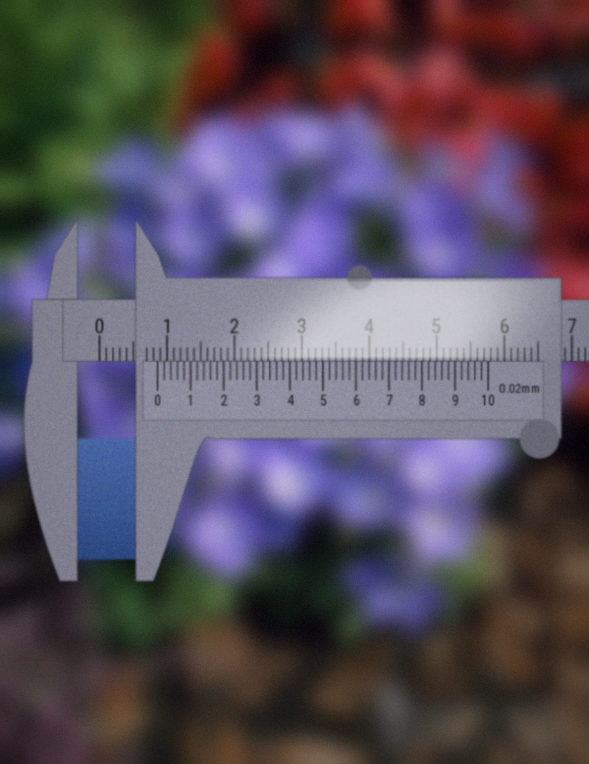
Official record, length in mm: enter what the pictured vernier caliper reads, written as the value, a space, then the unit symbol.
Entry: 8.6 mm
